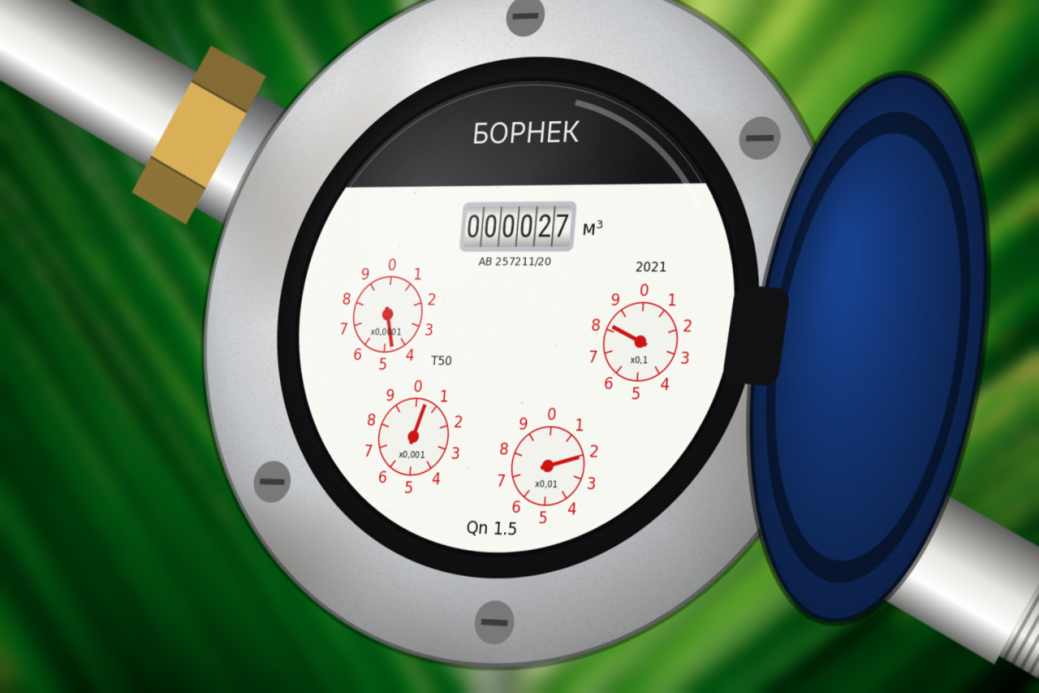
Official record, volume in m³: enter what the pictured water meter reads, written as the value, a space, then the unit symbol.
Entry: 27.8204 m³
